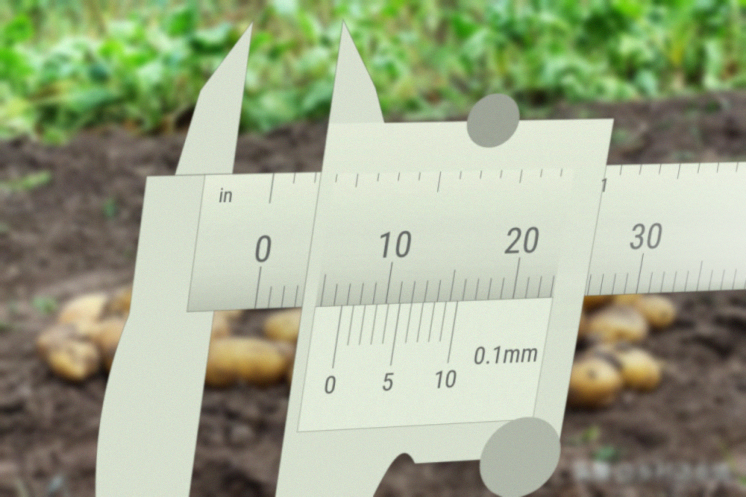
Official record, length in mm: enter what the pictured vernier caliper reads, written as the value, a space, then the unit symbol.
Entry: 6.6 mm
